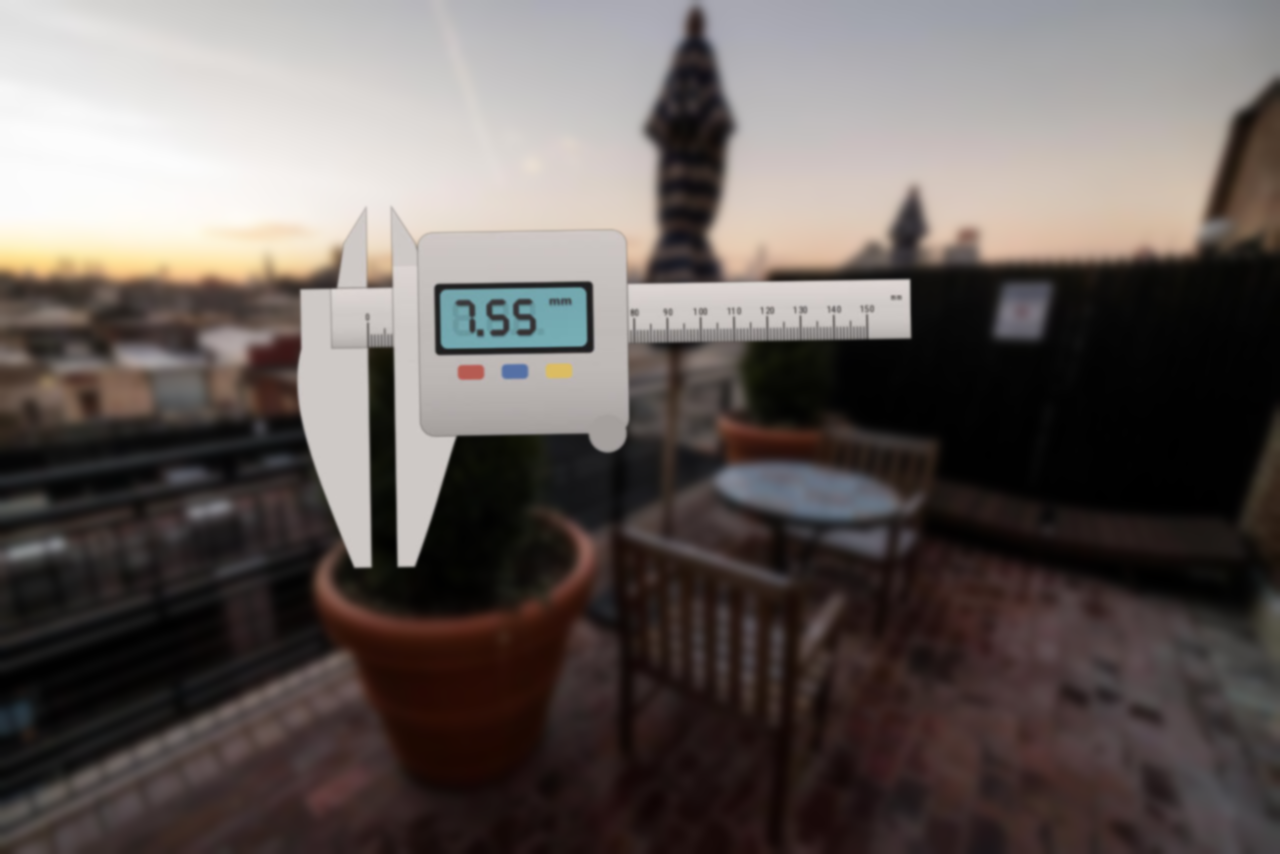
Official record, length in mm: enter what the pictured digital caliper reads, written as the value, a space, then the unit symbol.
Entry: 7.55 mm
